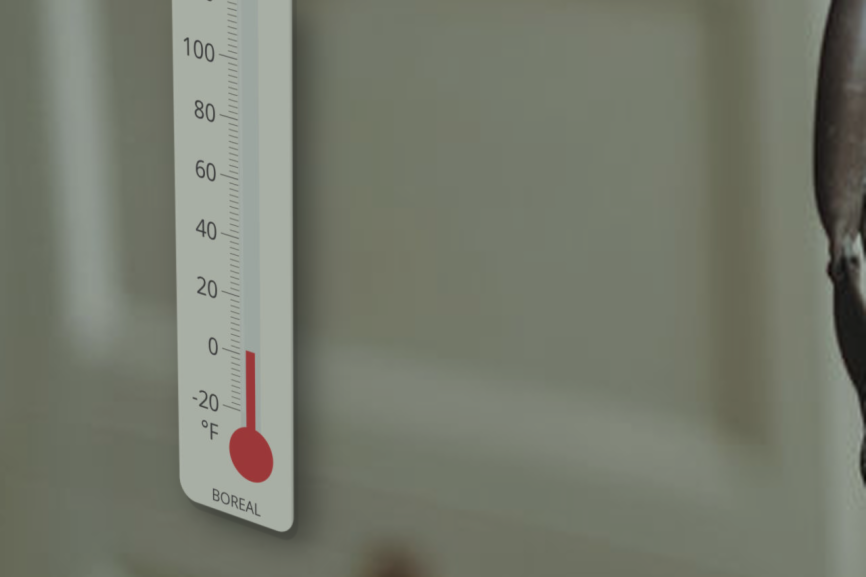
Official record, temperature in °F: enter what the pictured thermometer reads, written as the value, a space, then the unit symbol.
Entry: 2 °F
